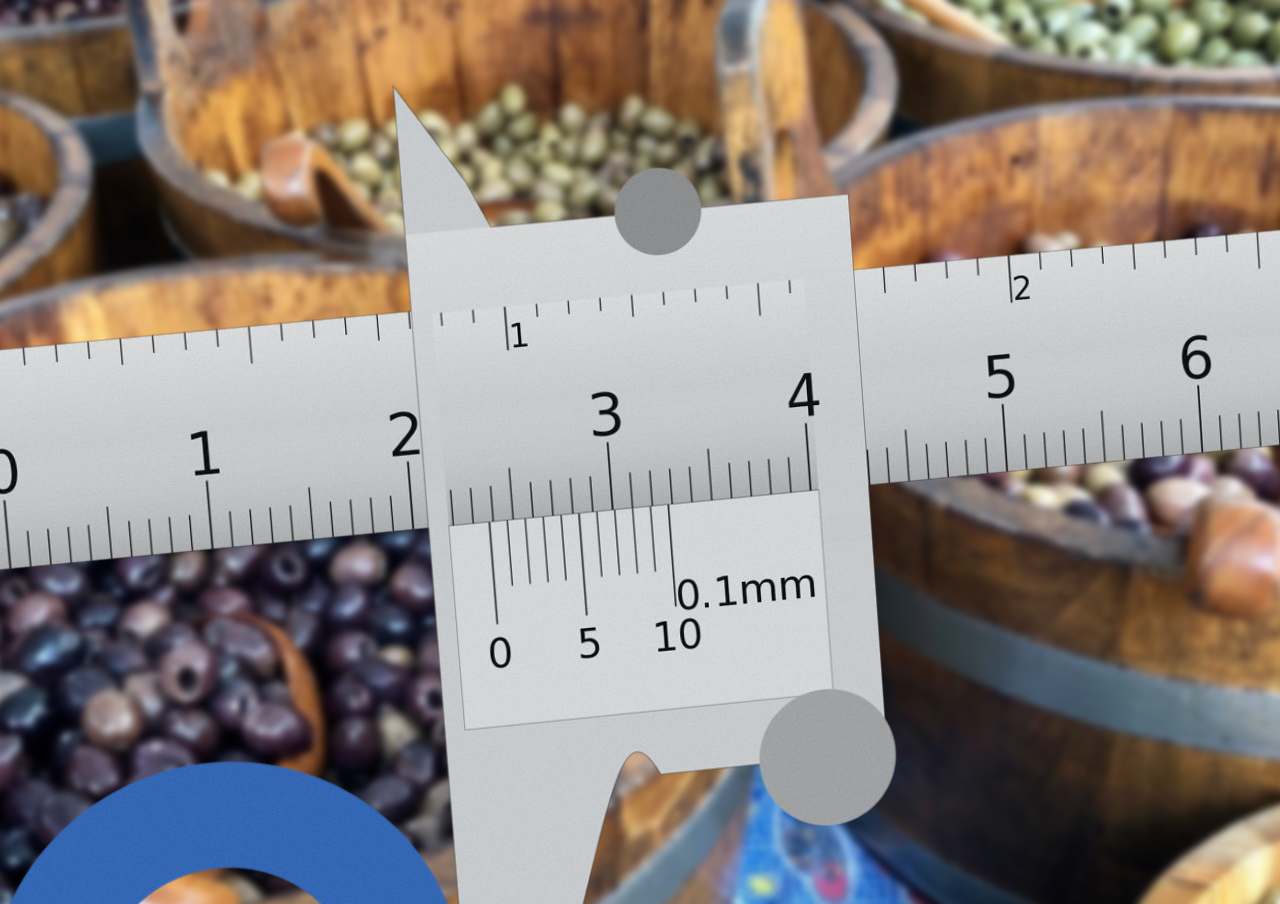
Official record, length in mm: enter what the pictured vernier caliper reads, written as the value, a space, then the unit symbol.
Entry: 23.8 mm
